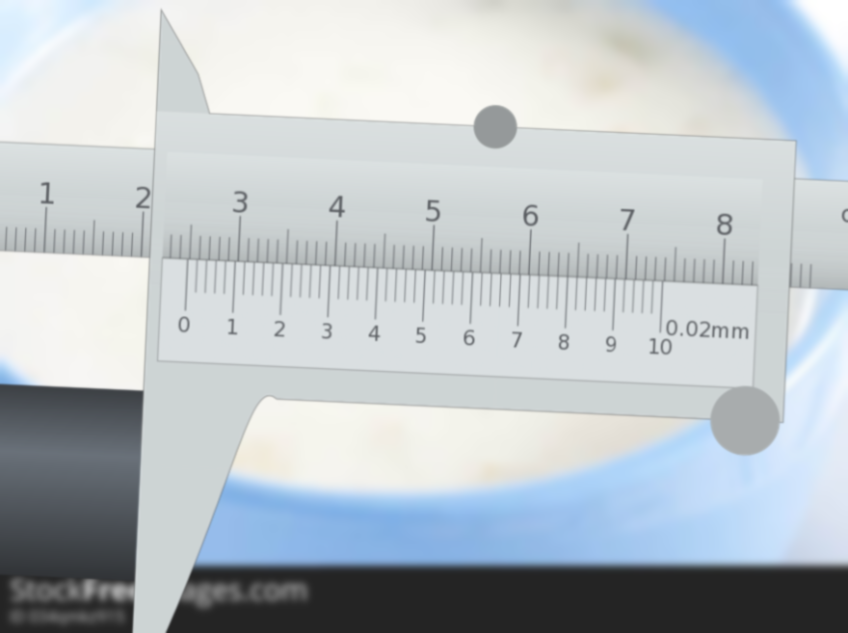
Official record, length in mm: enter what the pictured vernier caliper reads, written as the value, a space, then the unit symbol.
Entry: 24.8 mm
